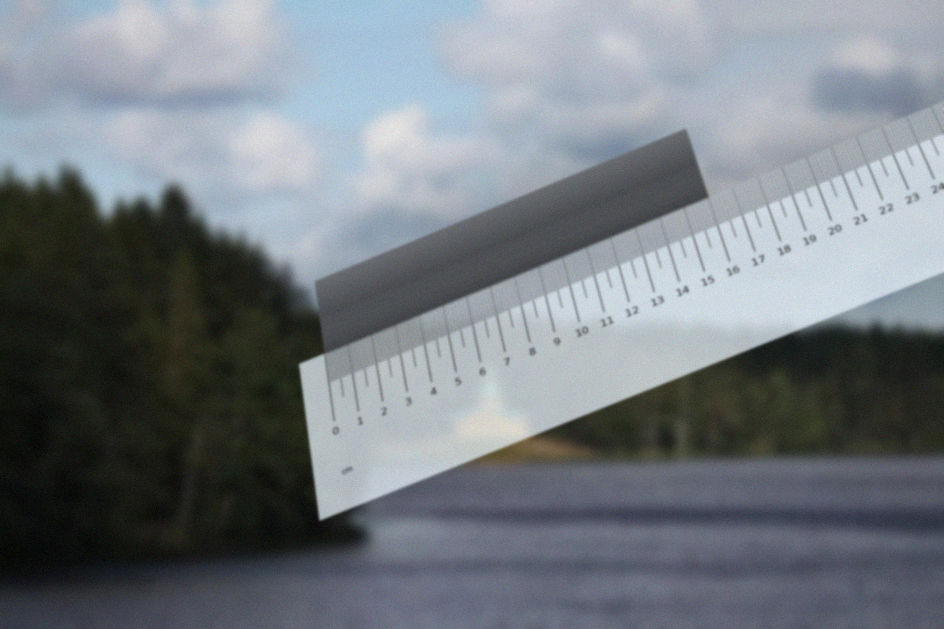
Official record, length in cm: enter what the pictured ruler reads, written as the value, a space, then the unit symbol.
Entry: 16 cm
